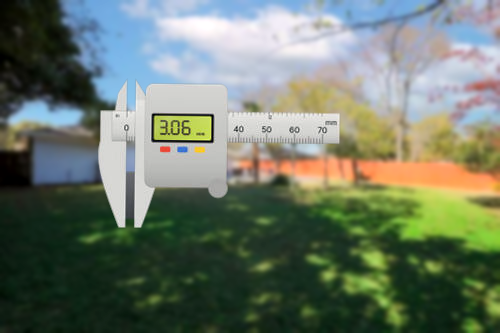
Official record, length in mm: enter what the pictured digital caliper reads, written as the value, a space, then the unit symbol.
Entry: 3.06 mm
